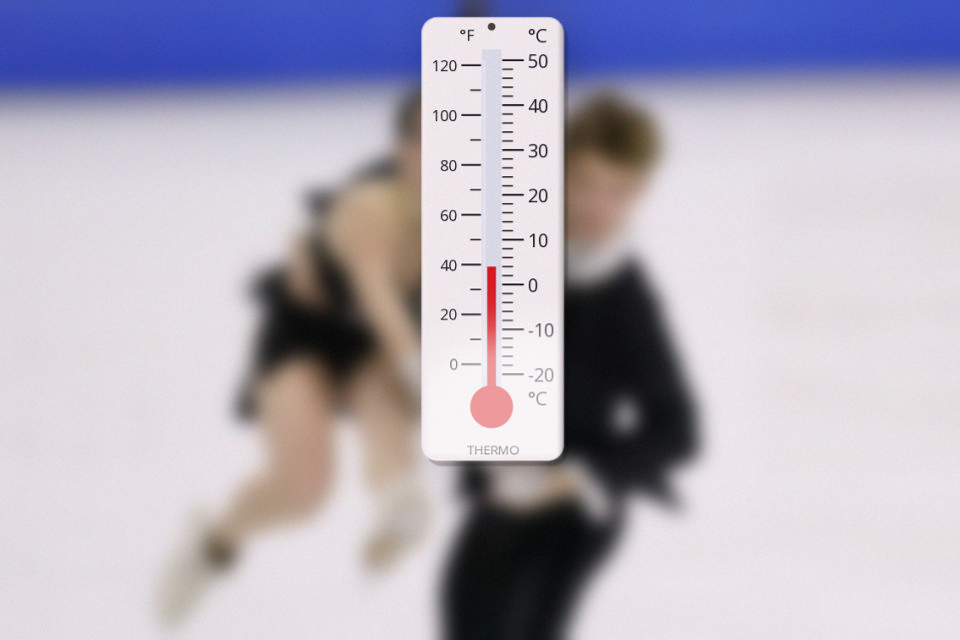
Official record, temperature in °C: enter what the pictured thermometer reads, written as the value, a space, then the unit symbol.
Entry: 4 °C
